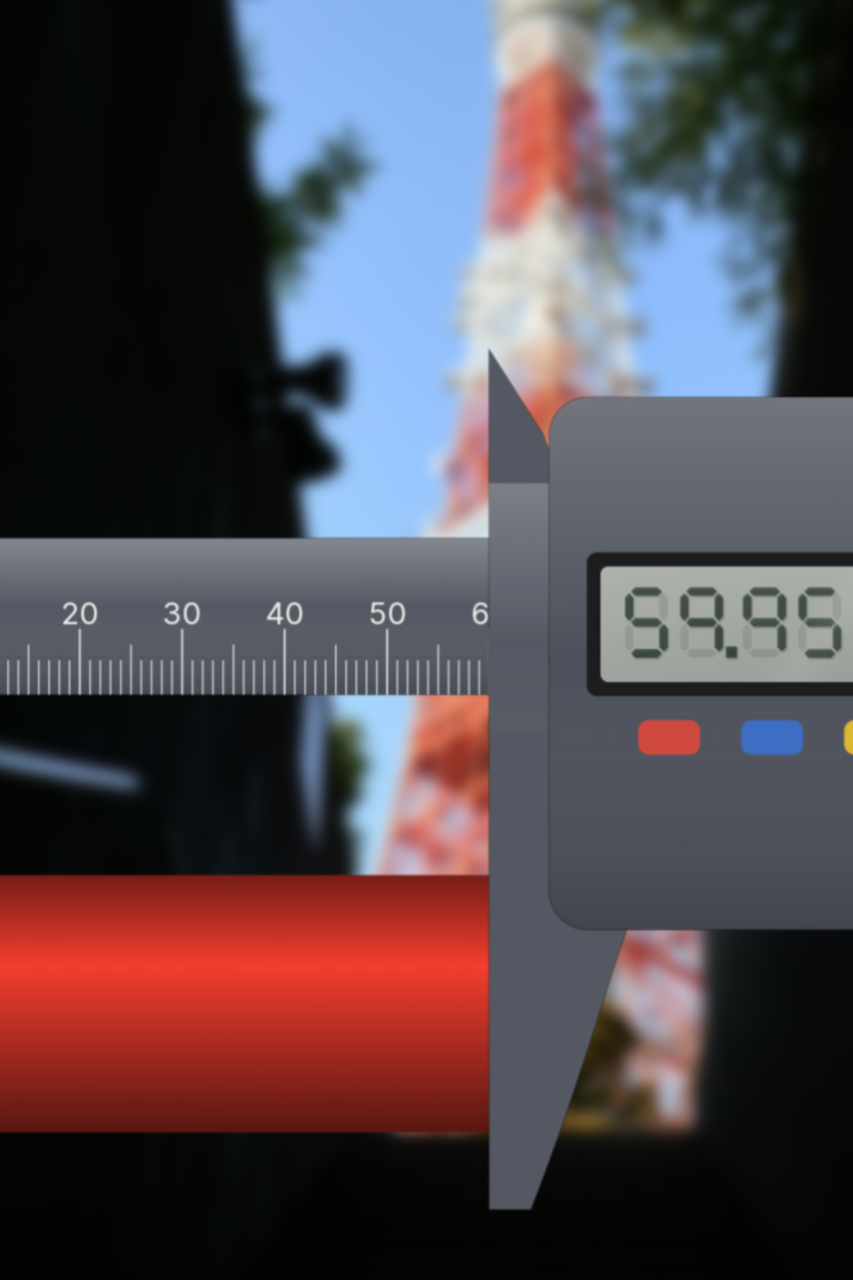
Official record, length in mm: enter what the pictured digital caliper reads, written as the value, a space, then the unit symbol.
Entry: 59.95 mm
